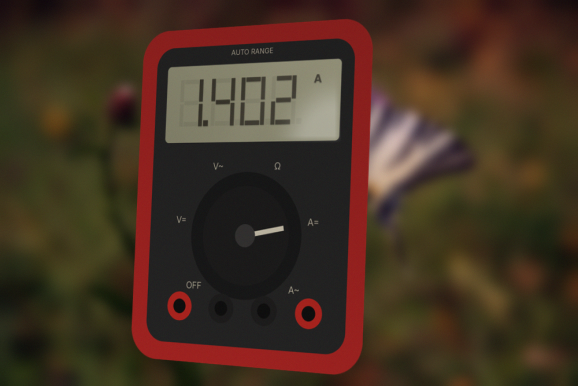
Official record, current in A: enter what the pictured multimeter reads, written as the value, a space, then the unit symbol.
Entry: 1.402 A
